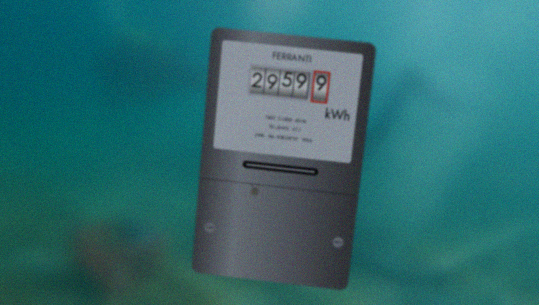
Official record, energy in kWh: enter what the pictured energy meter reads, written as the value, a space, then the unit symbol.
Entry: 2959.9 kWh
